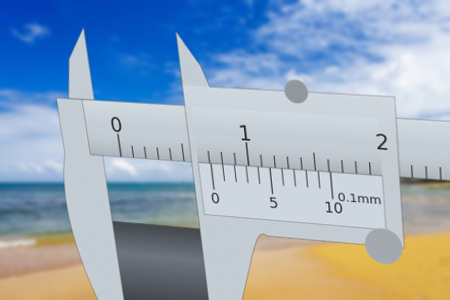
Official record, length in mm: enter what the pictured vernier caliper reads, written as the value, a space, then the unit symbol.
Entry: 7.1 mm
